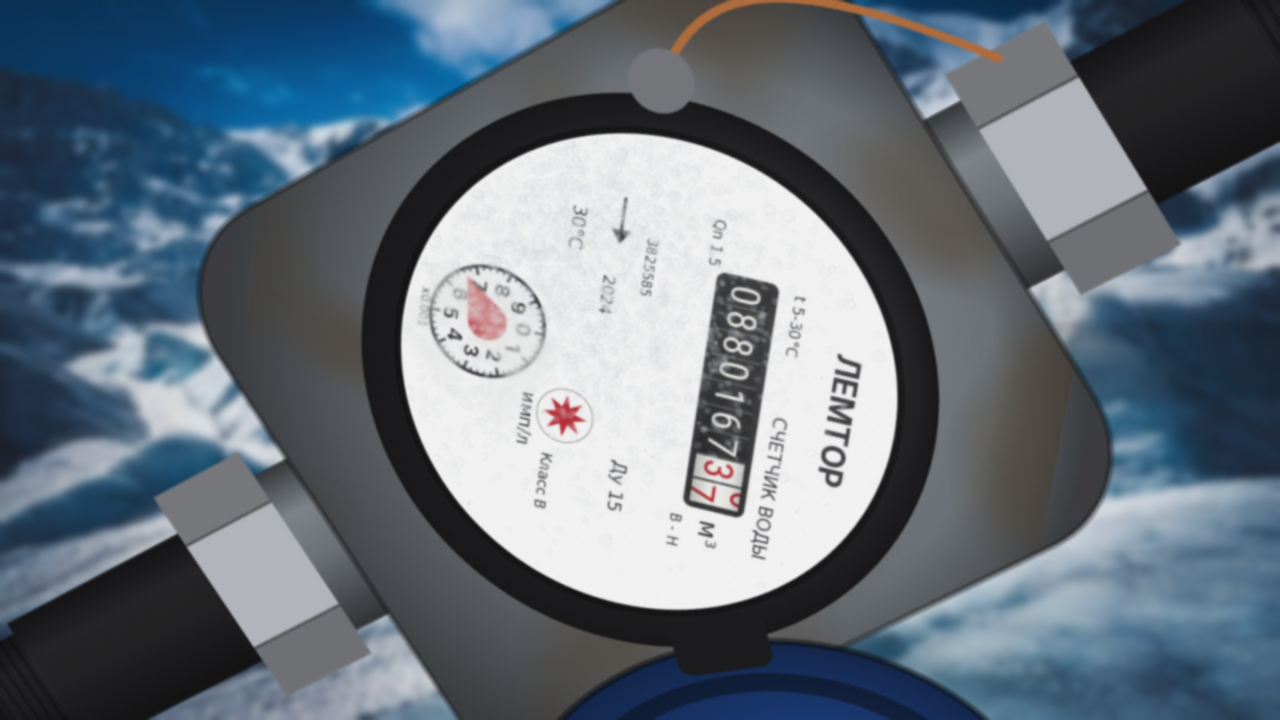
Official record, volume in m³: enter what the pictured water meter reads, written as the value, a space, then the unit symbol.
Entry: 880167.366 m³
